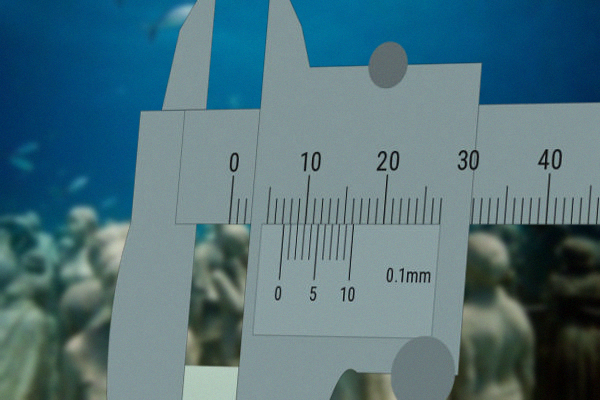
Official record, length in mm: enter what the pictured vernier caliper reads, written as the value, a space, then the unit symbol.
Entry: 7.2 mm
